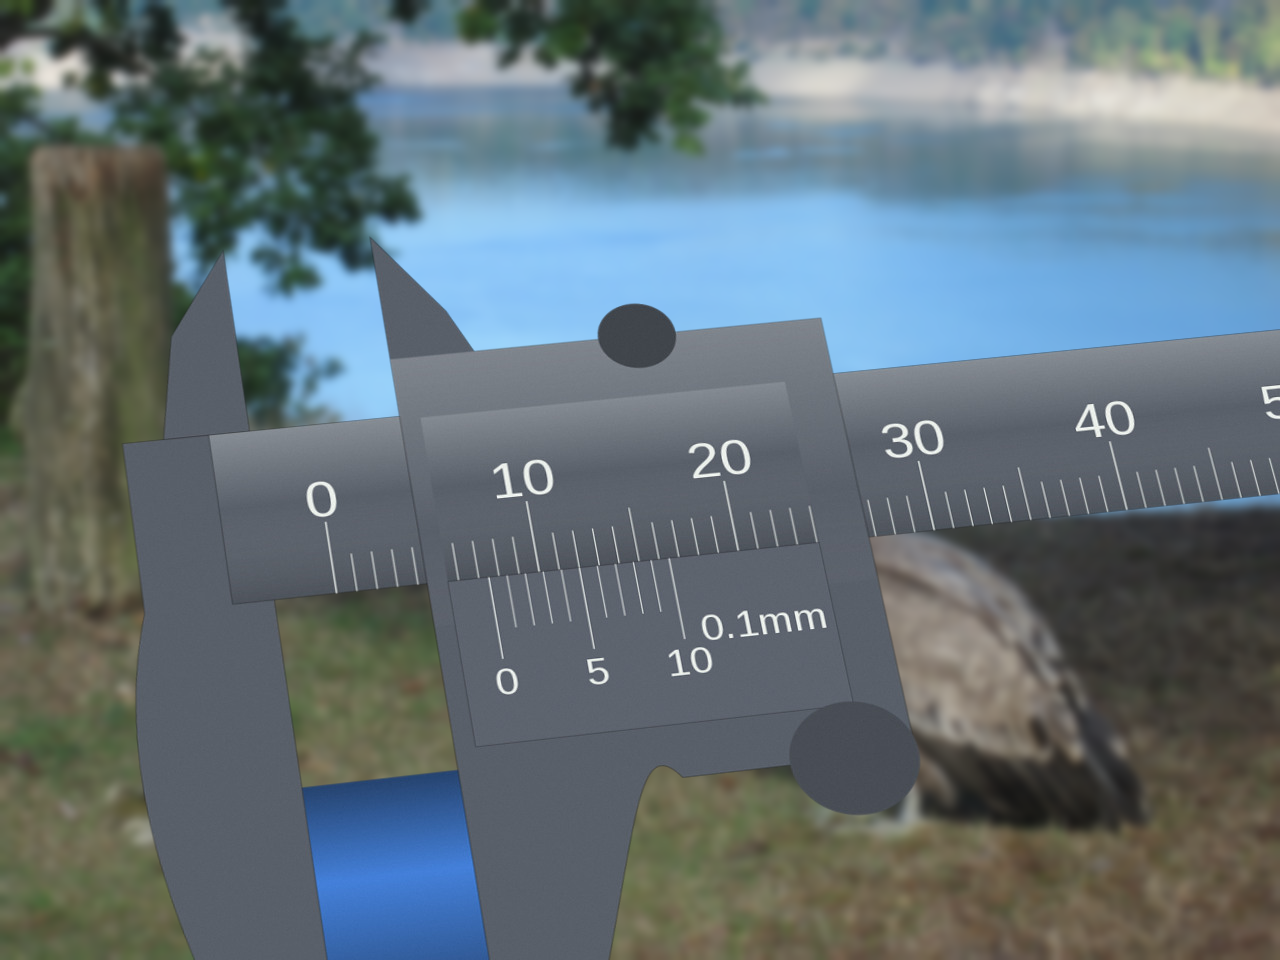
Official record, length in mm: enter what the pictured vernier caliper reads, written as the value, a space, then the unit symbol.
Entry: 7.5 mm
